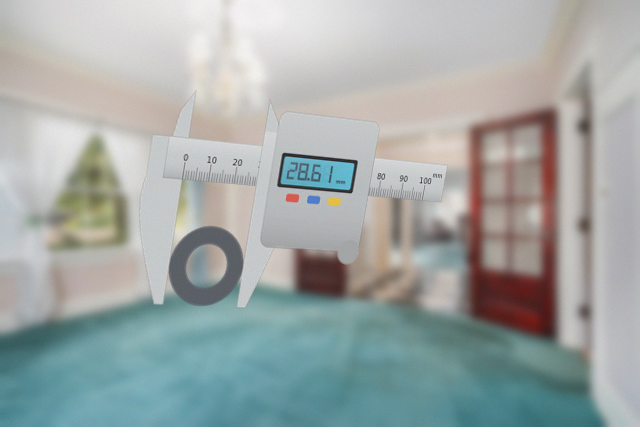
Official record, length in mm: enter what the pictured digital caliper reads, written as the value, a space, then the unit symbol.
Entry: 28.61 mm
